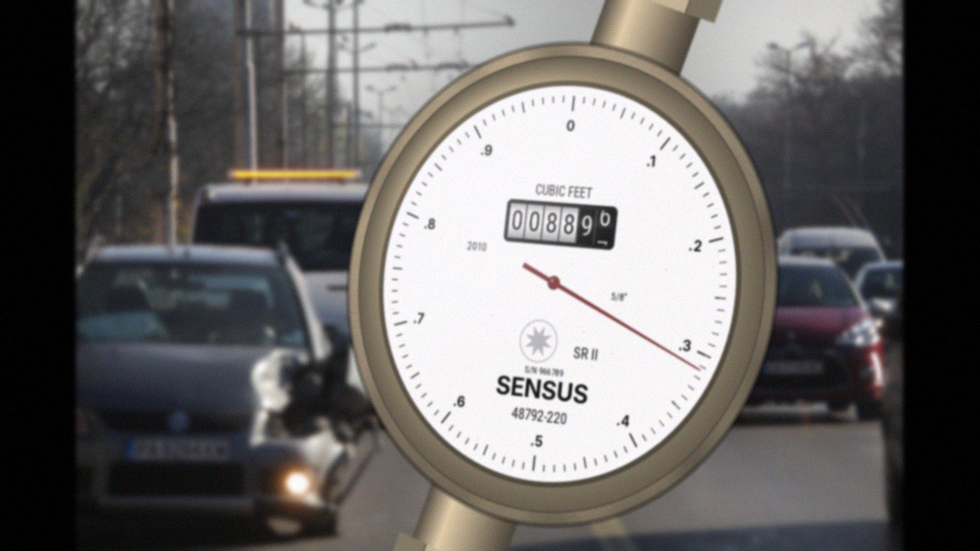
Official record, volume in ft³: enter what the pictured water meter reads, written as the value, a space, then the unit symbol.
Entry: 8896.31 ft³
